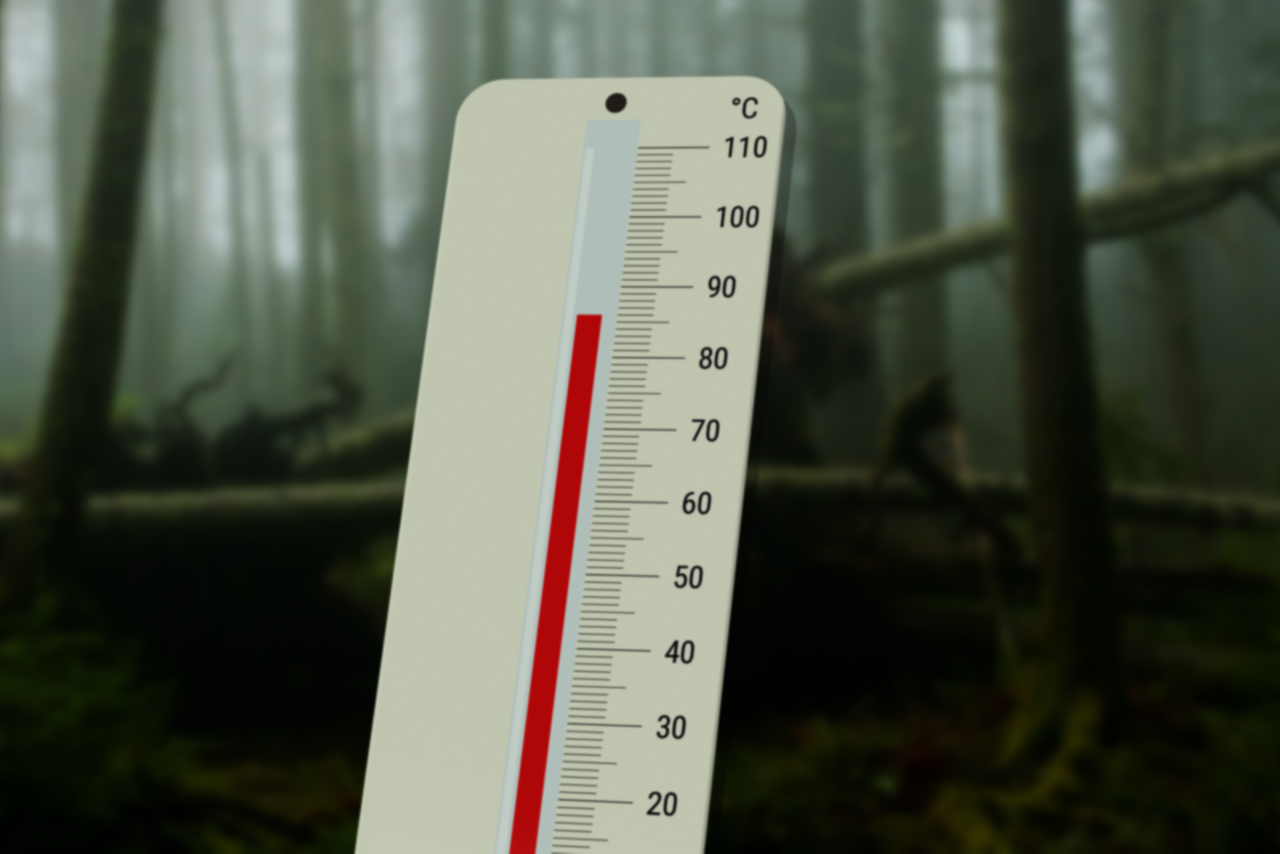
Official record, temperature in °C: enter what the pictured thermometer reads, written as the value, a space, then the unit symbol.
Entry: 86 °C
